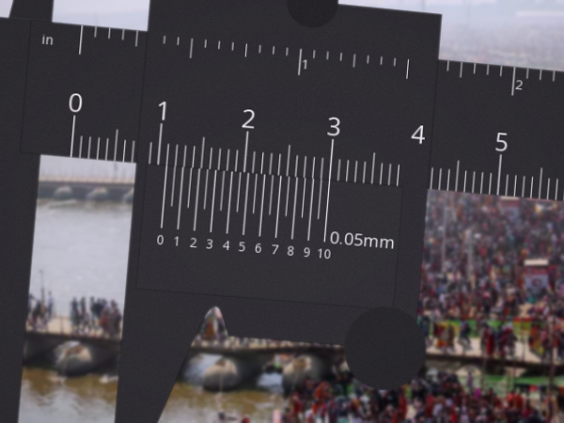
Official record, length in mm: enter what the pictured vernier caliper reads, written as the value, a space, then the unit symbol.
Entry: 11.0 mm
